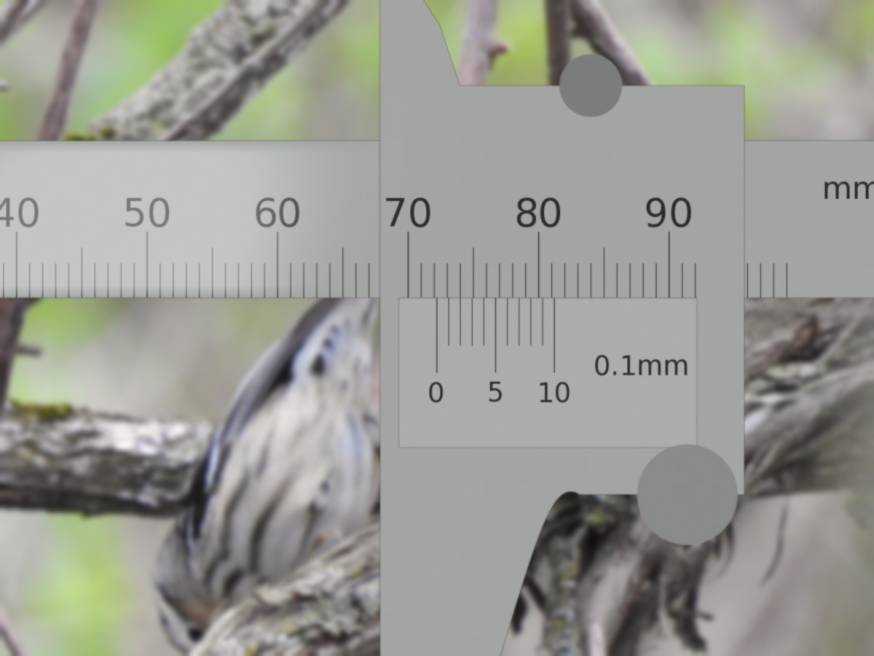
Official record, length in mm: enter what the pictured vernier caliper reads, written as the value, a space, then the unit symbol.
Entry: 72.2 mm
